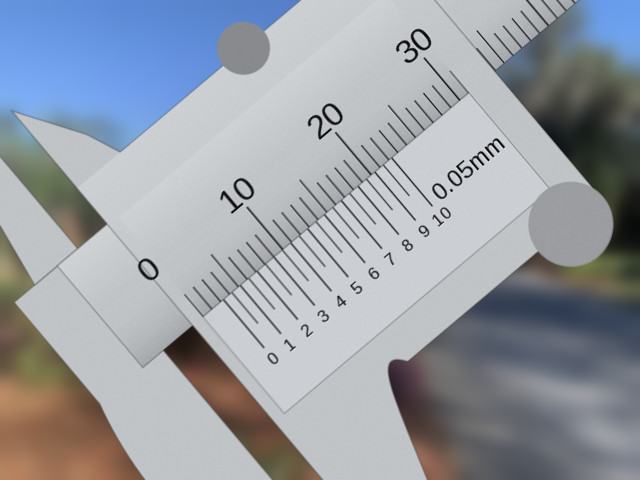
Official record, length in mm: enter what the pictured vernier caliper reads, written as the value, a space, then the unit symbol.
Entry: 3.3 mm
